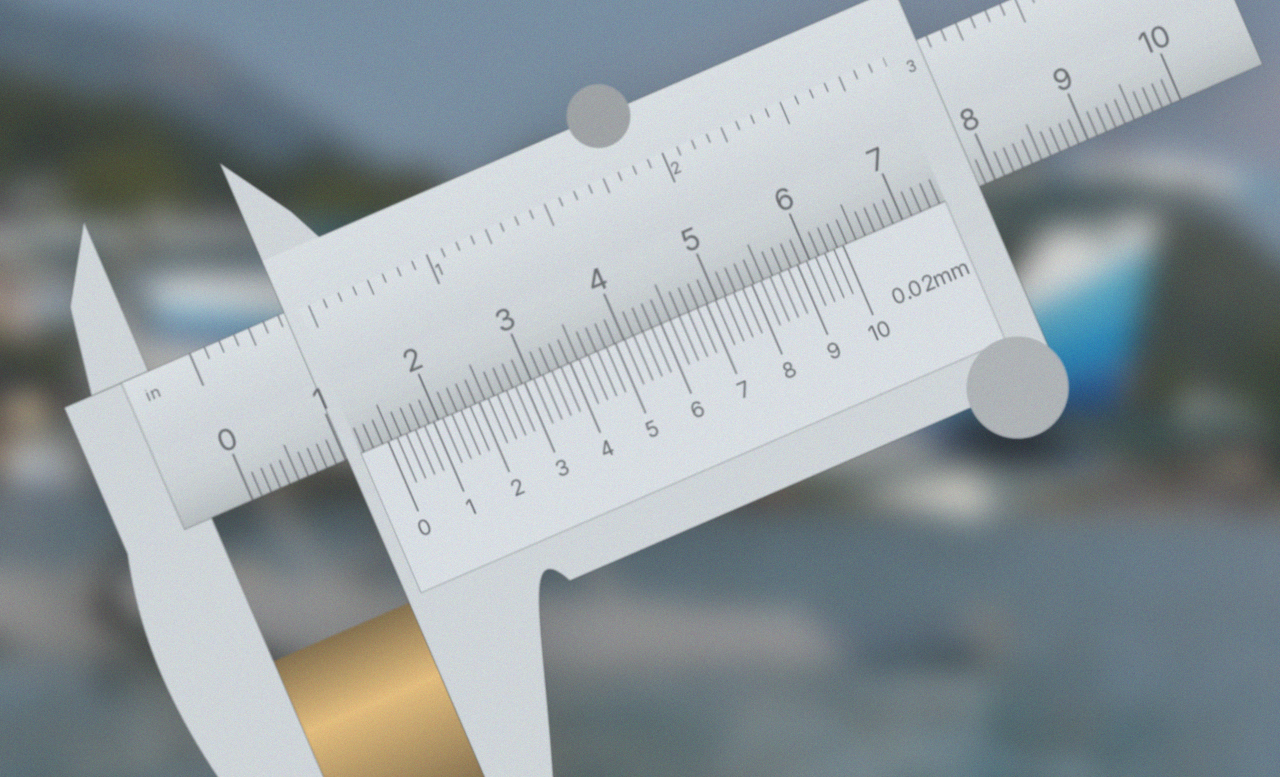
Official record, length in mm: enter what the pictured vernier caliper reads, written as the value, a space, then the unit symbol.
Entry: 14.6 mm
